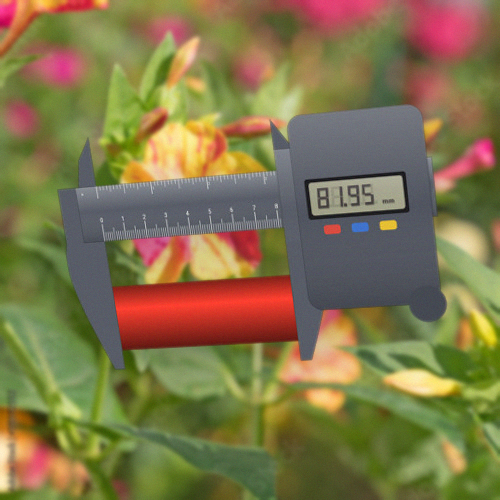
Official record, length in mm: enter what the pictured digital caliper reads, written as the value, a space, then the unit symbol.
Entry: 81.95 mm
